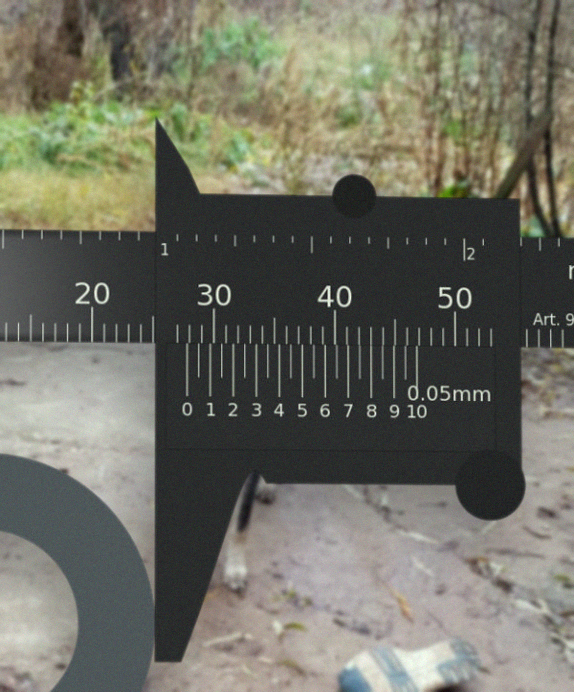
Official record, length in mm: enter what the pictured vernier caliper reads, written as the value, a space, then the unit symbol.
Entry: 27.8 mm
